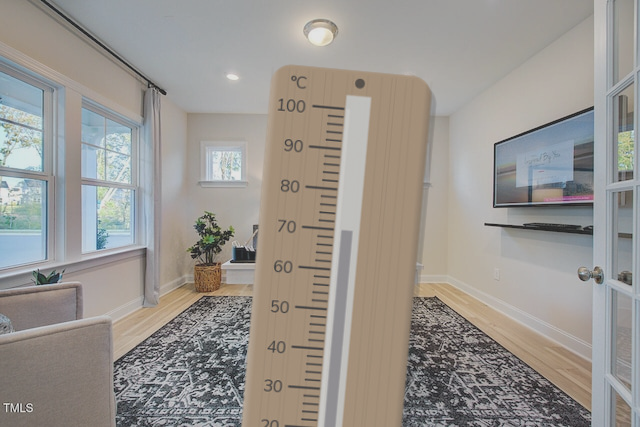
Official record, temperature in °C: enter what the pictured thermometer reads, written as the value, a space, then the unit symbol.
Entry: 70 °C
